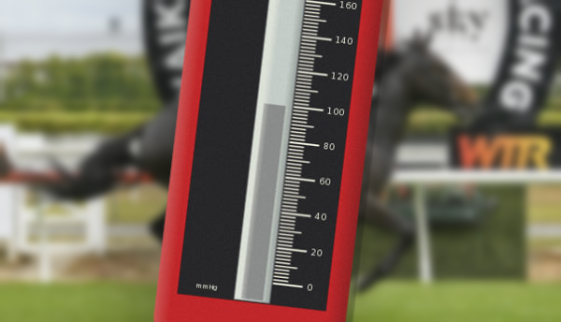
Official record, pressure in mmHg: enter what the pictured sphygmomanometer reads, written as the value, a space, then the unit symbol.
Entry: 100 mmHg
